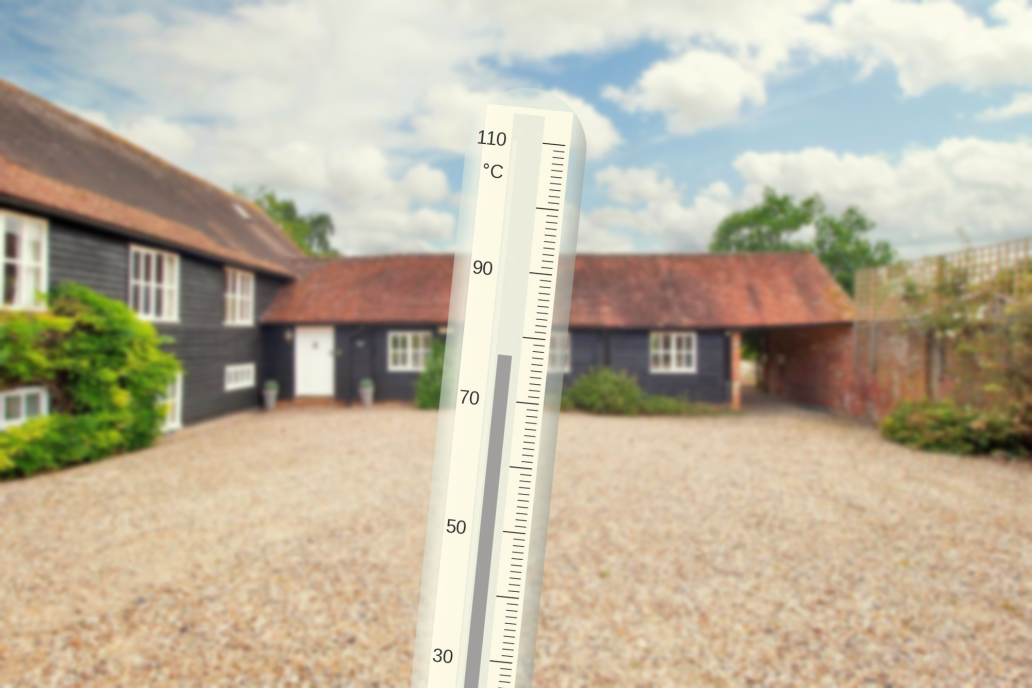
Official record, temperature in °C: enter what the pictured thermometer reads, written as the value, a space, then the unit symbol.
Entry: 77 °C
